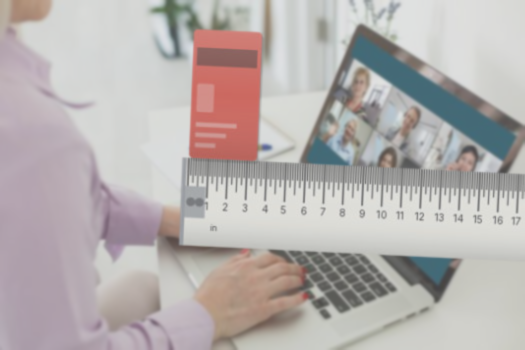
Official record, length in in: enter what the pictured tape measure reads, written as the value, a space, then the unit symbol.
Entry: 3.5 in
